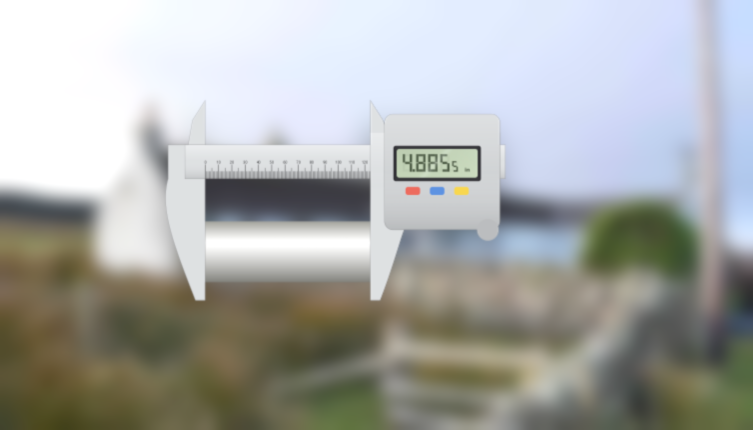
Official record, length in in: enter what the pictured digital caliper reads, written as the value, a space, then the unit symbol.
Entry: 4.8855 in
